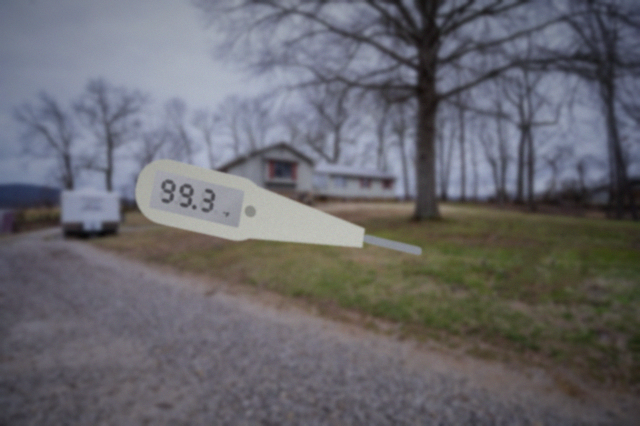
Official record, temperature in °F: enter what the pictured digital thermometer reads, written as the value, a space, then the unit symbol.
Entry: 99.3 °F
